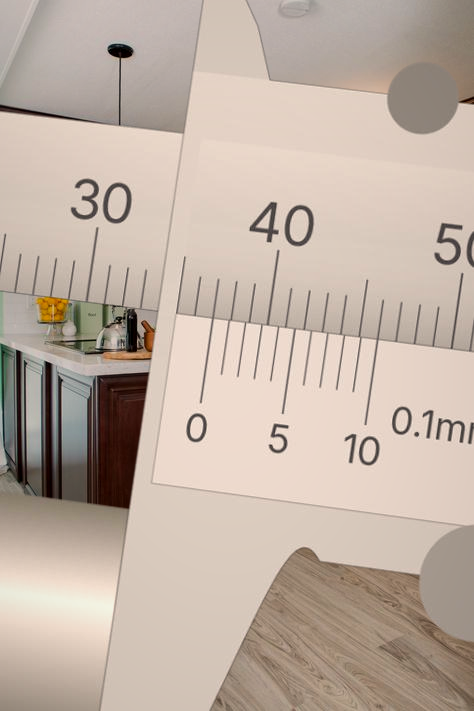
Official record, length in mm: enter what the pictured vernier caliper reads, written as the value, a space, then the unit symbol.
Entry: 37.0 mm
